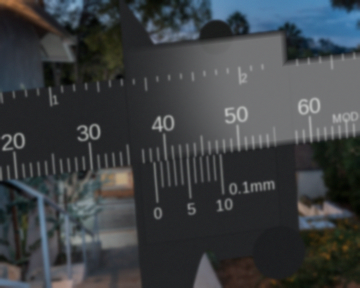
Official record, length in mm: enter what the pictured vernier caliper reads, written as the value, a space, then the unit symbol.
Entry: 38.4 mm
